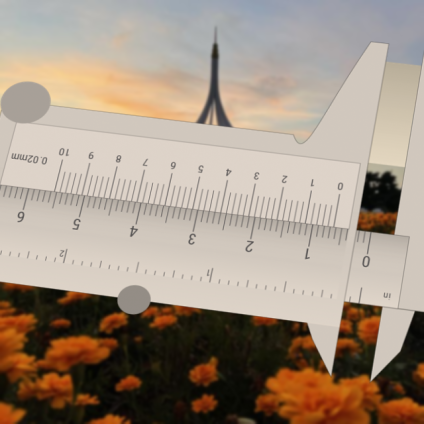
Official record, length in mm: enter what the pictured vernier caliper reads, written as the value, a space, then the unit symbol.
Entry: 6.4 mm
